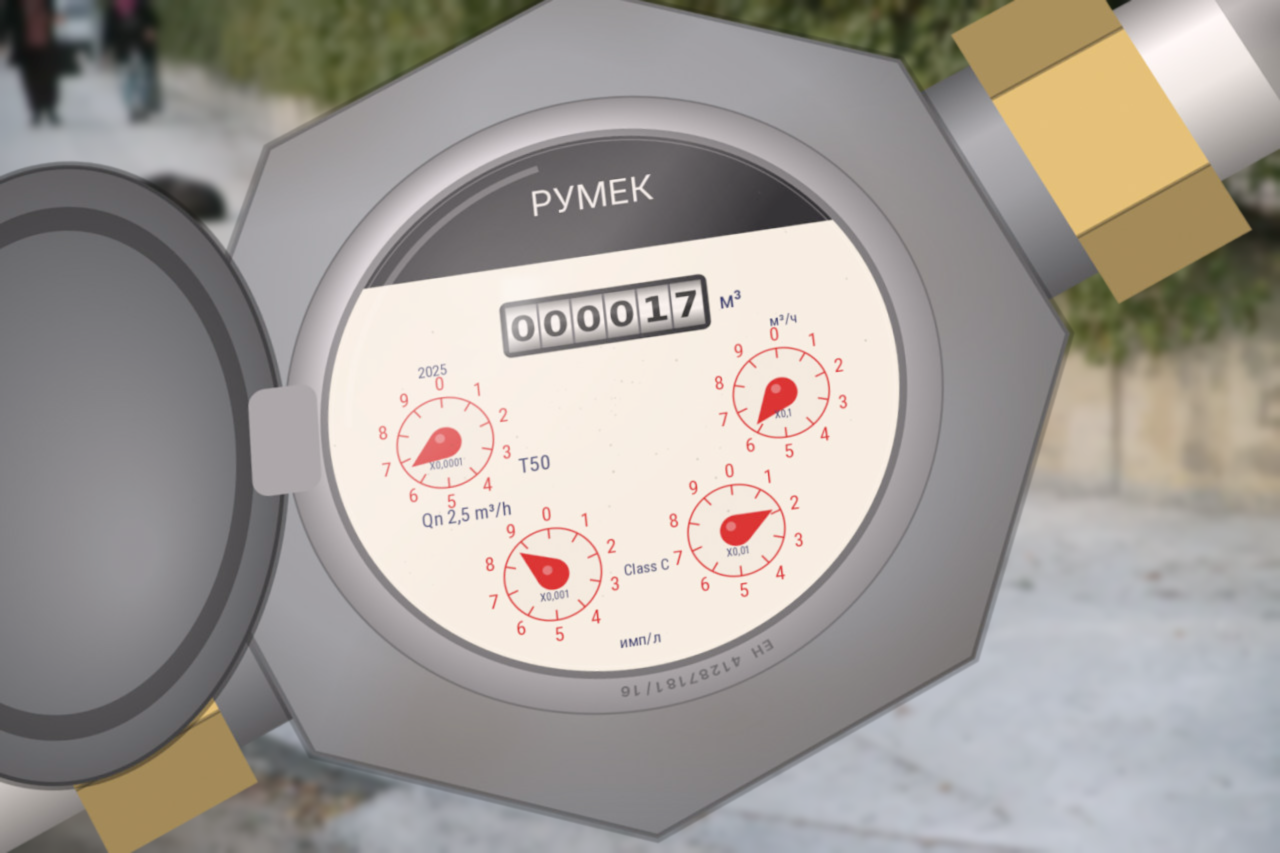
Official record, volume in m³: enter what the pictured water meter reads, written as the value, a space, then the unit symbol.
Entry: 17.6186 m³
